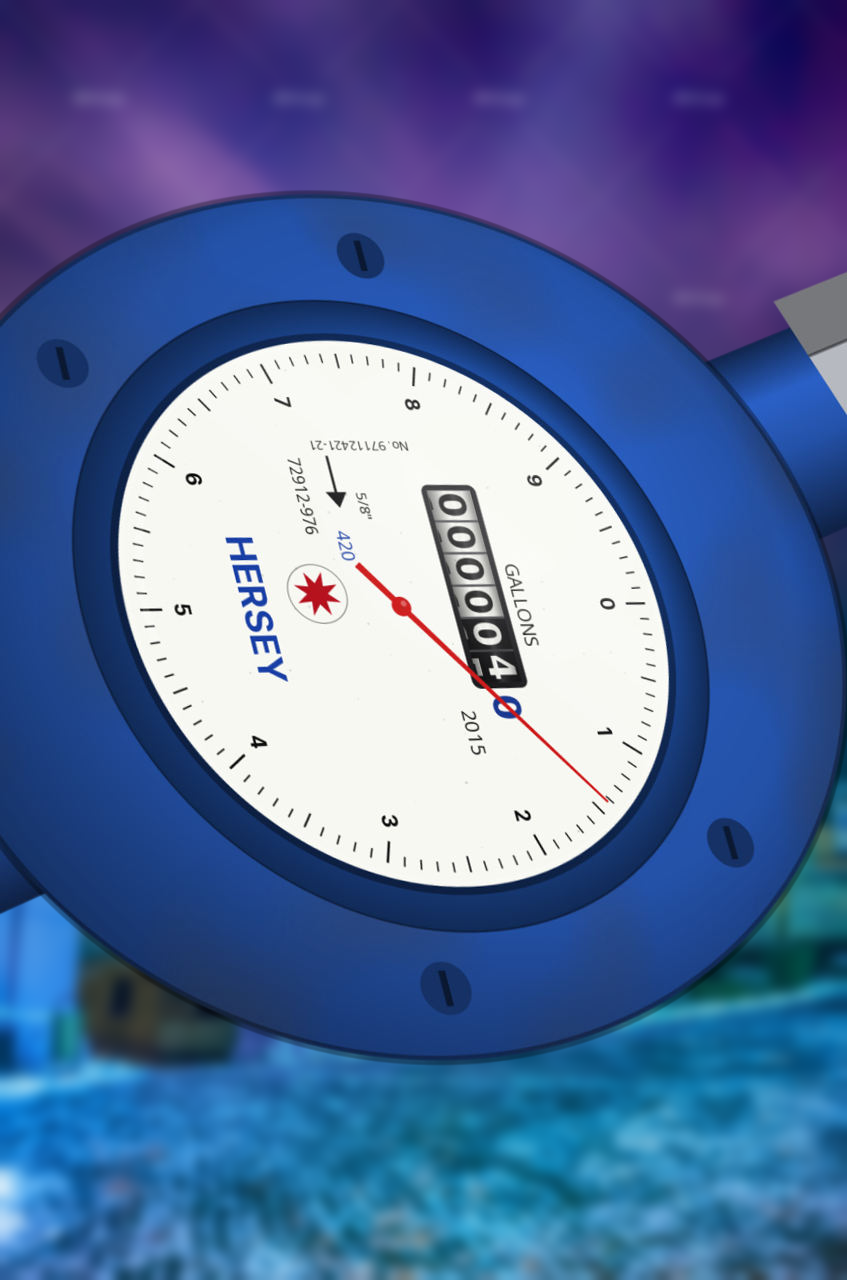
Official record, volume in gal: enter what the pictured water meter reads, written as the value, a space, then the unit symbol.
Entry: 41.4 gal
